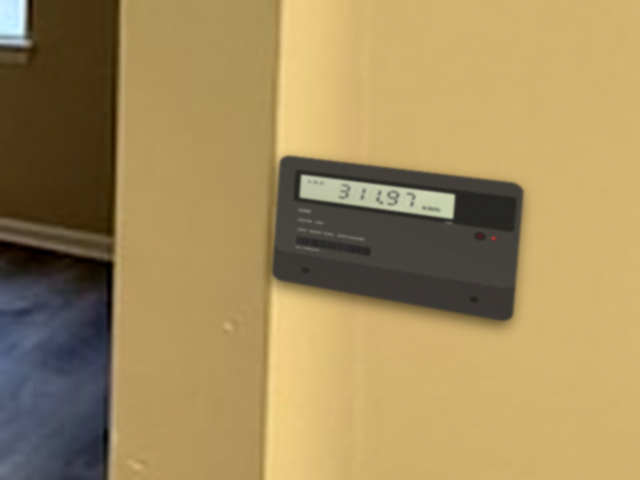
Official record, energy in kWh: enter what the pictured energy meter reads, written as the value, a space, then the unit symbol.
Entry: 311.97 kWh
